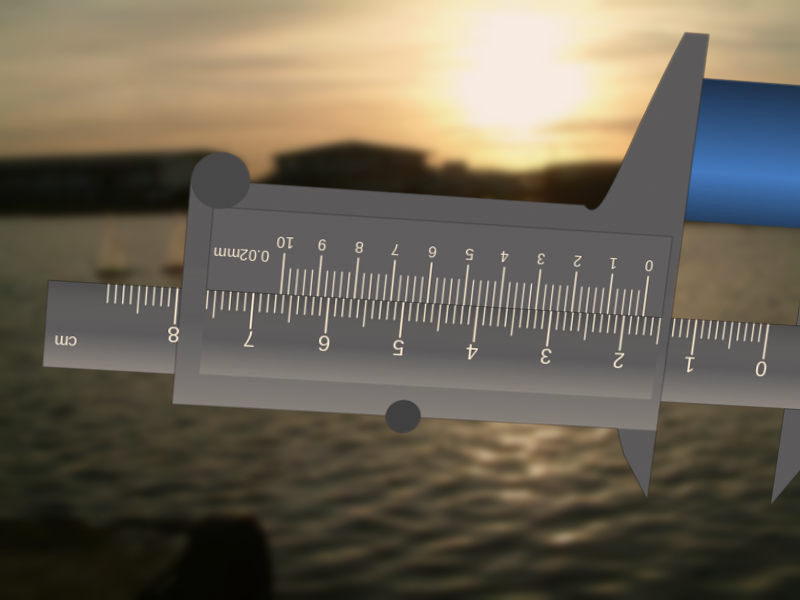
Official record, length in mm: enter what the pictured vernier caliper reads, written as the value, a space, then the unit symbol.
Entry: 17.4 mm
